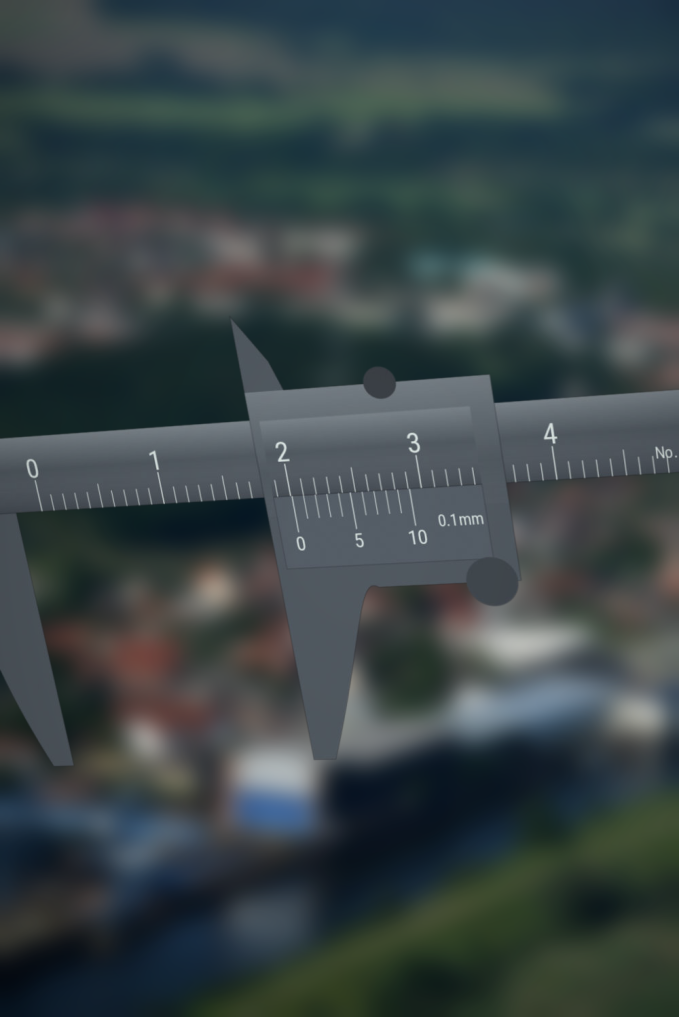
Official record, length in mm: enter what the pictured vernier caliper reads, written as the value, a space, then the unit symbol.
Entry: 20.1 mm
